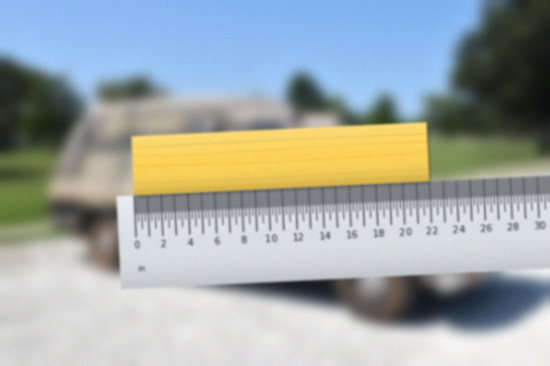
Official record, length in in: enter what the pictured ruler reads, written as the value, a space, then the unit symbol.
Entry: 22 in
